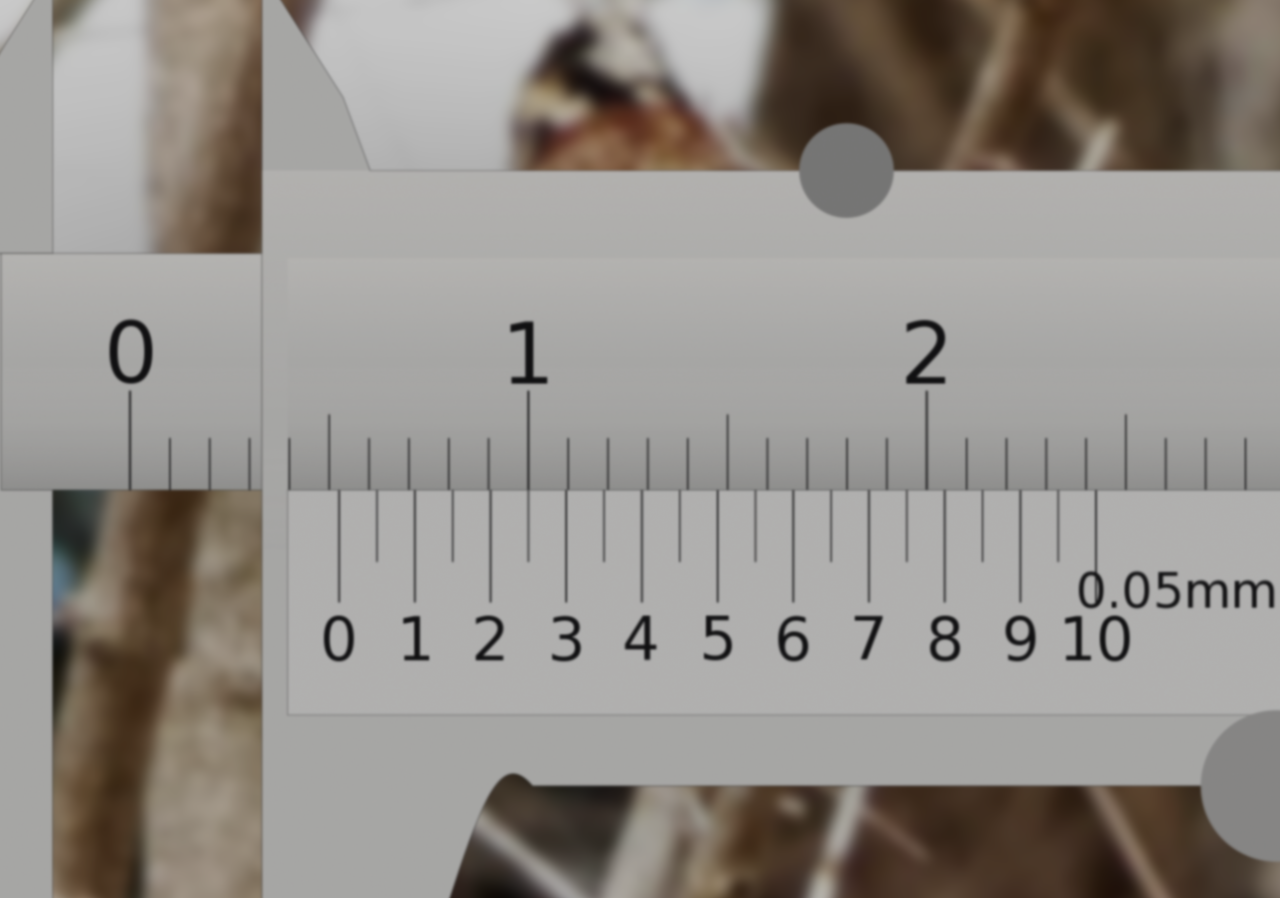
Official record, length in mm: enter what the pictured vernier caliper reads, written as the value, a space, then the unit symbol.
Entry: 5.25 mm
